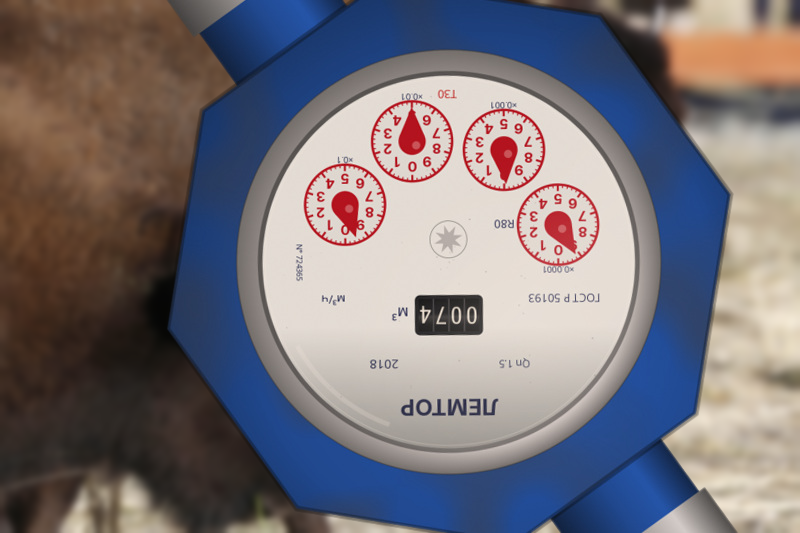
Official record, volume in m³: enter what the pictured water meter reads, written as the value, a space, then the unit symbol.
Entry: 73.9499 m³
